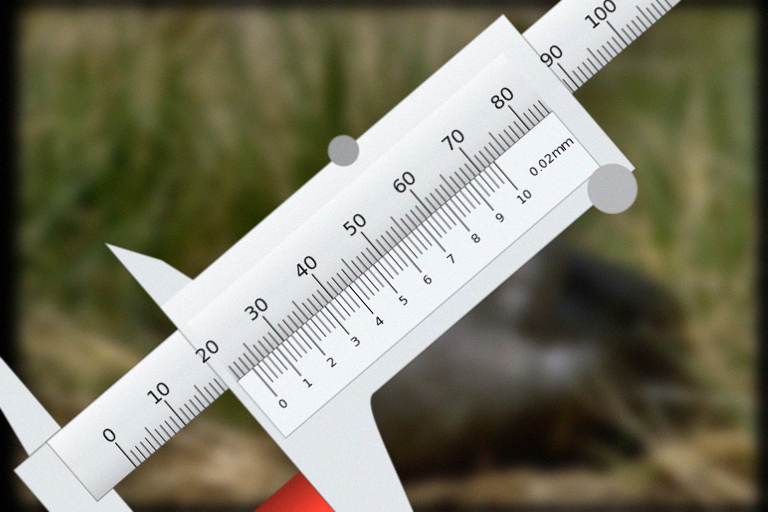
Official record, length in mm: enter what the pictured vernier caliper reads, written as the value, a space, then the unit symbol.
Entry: 23.6 mm
